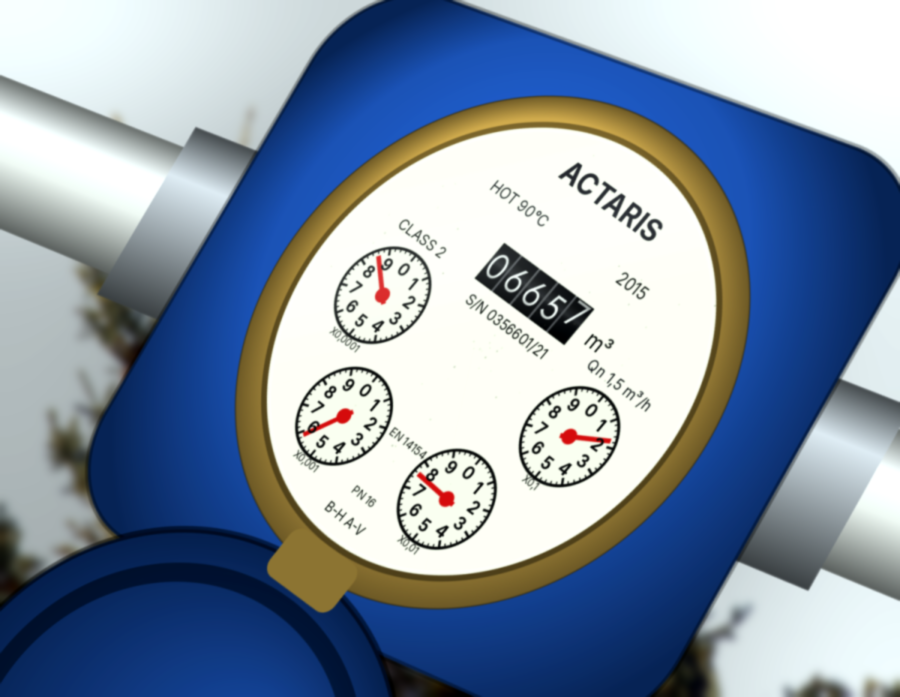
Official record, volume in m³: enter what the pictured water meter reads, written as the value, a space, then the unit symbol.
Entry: 6657.1758 m³
